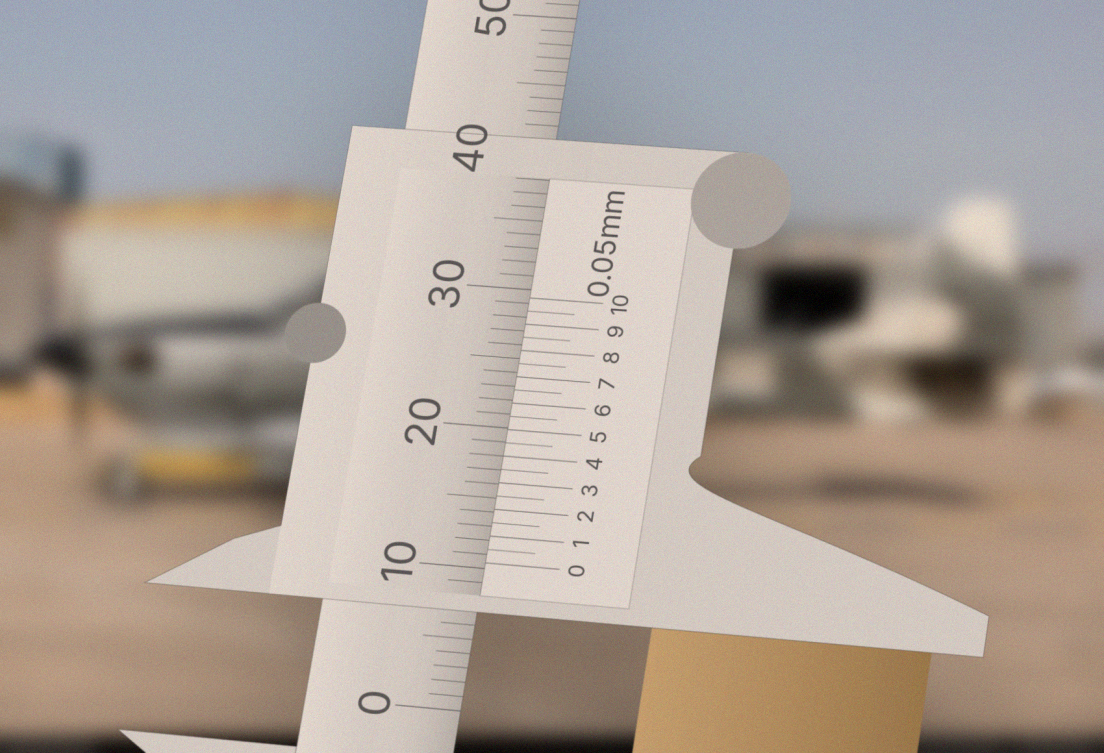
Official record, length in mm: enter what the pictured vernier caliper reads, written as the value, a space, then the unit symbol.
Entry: 10.4 mm
